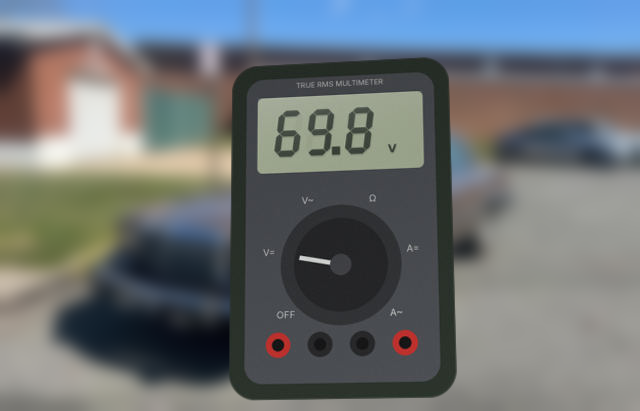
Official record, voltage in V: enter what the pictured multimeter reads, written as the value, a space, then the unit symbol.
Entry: 69.8 V
